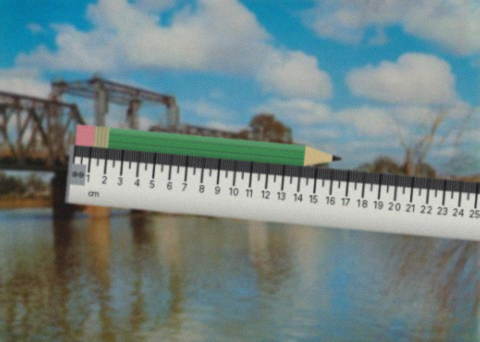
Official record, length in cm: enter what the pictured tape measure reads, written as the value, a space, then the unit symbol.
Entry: 16.5 cm
